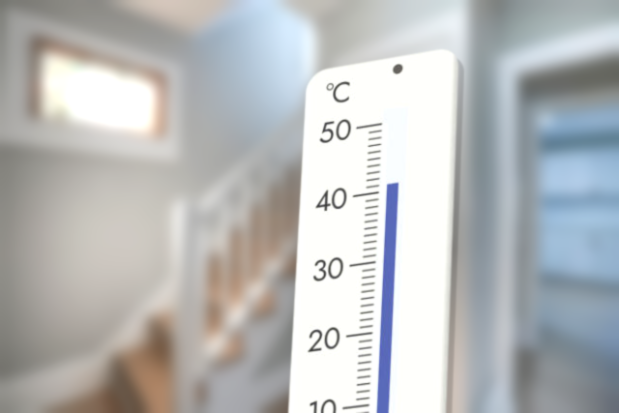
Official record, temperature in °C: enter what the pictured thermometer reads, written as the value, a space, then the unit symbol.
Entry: 41 °C
